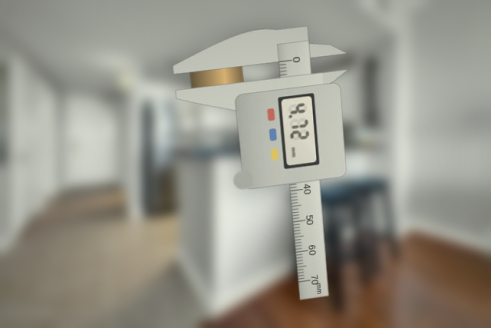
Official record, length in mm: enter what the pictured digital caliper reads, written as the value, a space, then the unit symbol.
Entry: 4.72 mm
